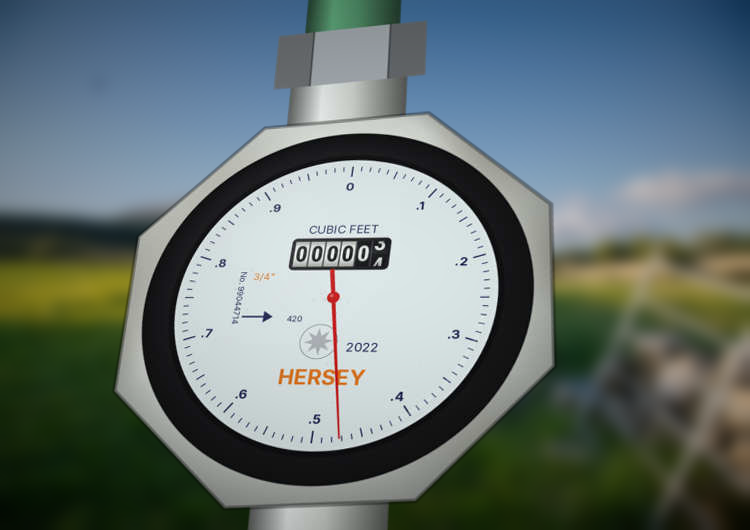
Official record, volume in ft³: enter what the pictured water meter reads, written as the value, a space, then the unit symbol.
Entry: 3.47 ft³
